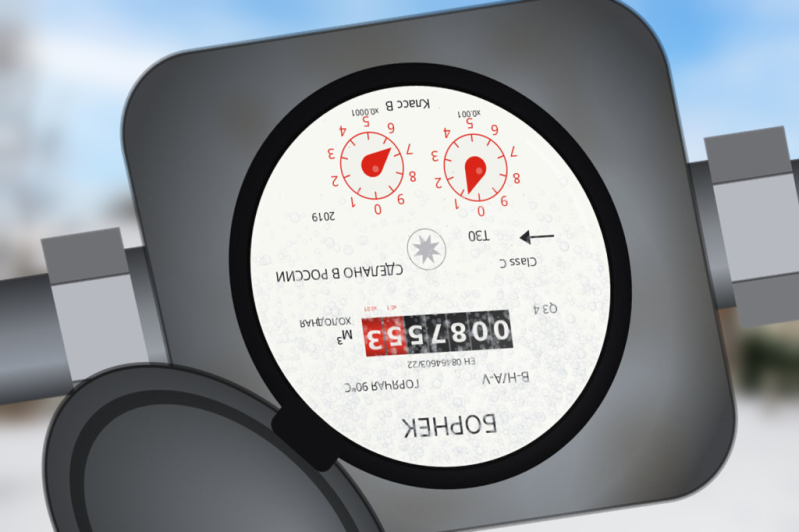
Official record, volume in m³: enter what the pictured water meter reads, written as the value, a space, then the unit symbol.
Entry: 875.5306 m³
